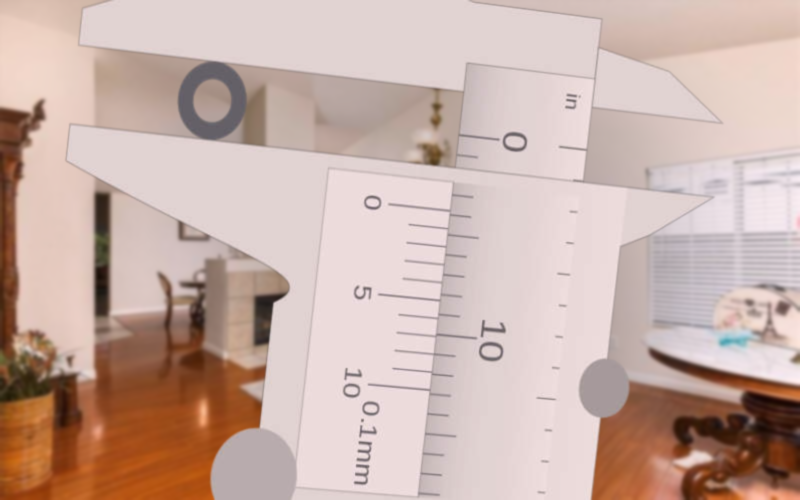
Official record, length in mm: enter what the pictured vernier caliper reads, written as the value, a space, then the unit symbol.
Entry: 3.8 mm
